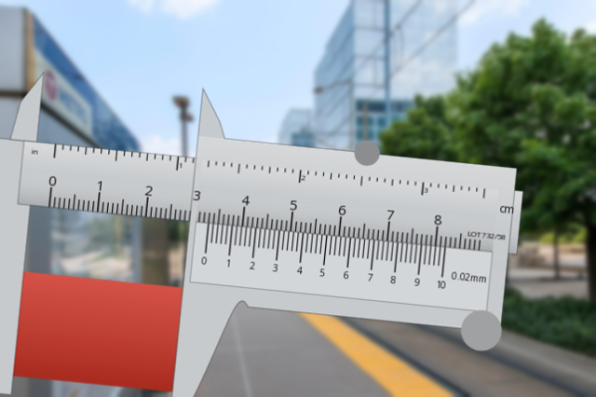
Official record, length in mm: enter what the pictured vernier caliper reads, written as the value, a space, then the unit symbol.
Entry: 33.0 mm
